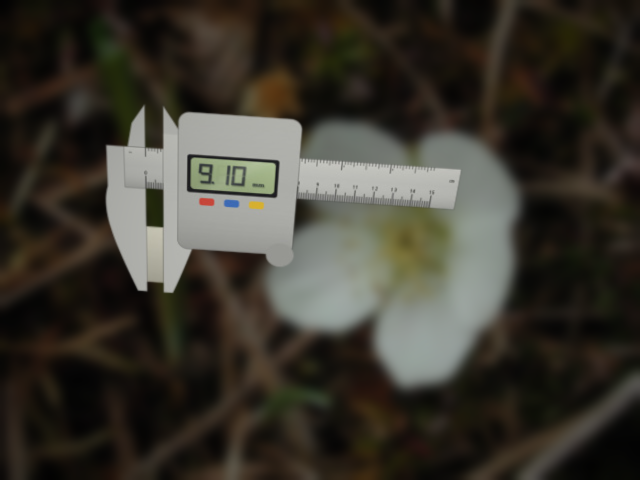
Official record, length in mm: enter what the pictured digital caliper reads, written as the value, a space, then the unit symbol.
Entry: 9.10 mm
